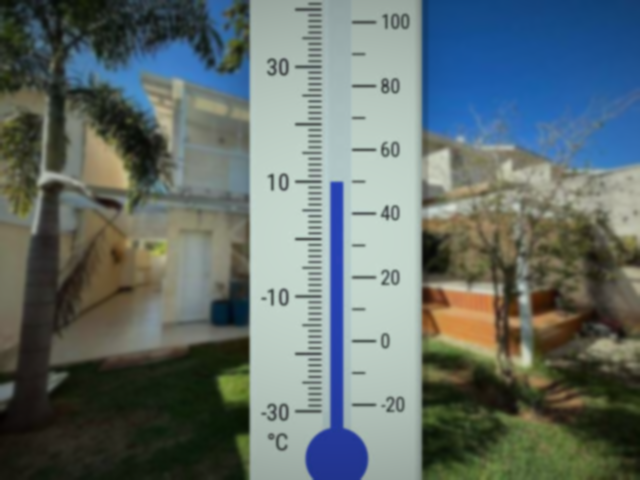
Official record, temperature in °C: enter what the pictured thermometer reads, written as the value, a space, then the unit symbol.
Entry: 10 °C
